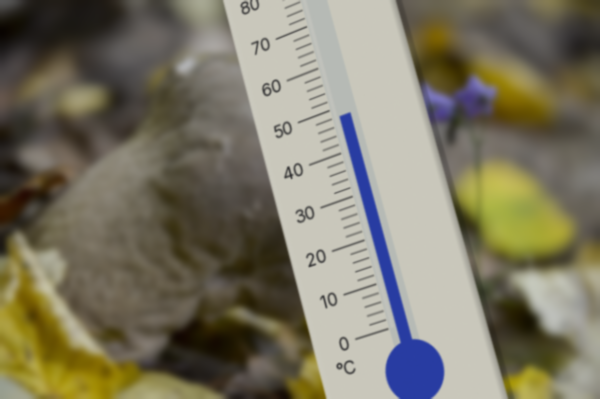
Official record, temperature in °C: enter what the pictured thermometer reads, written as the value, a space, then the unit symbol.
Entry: 48 °C
